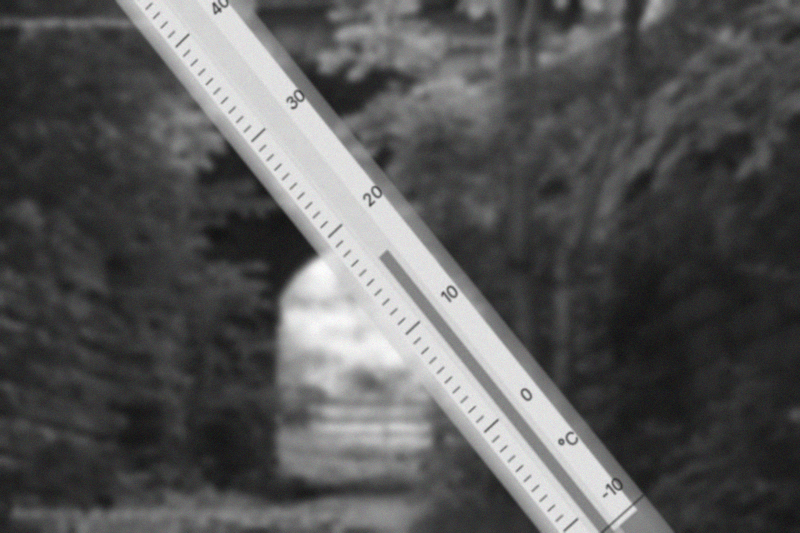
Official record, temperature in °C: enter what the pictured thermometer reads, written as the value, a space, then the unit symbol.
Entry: 16 °C
